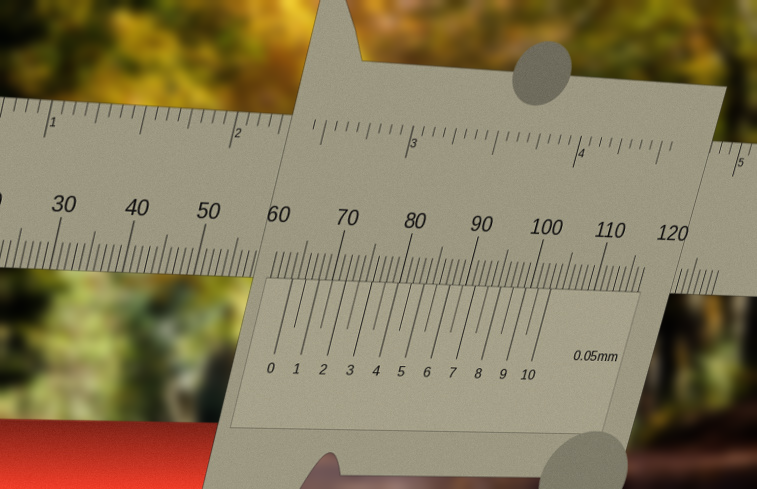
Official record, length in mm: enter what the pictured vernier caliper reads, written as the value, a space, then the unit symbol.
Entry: 64.2 mm
